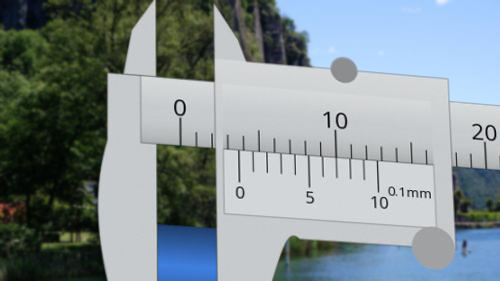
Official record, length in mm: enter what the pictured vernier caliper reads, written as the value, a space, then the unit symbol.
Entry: 3.7 mm
